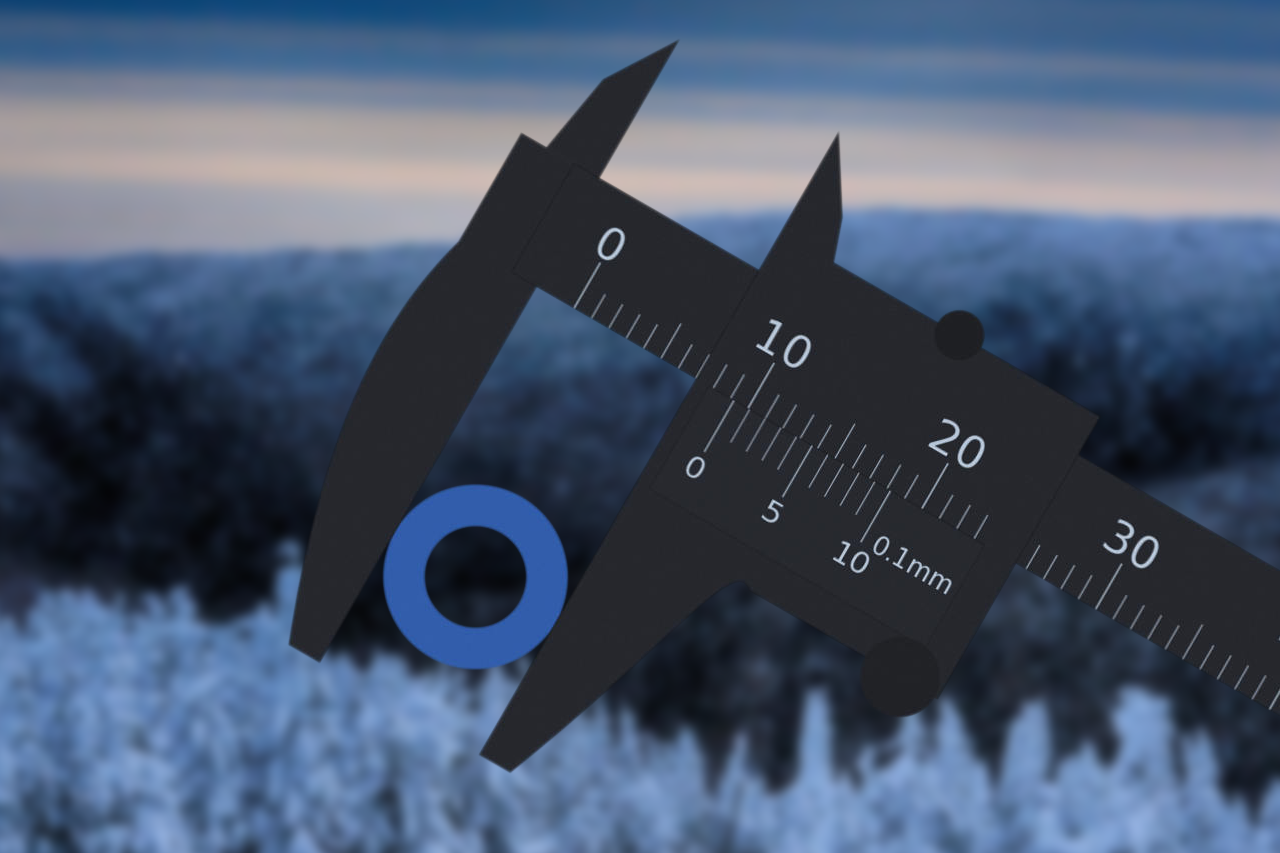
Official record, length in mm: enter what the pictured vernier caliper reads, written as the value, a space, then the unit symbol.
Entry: 9.2 mm
